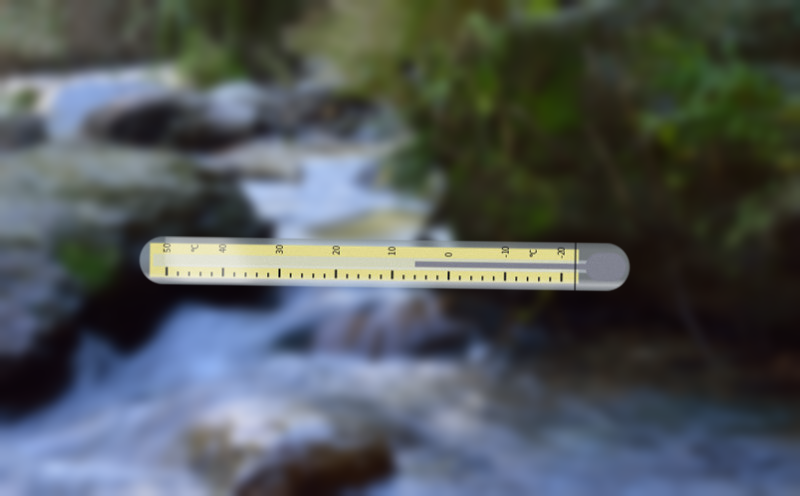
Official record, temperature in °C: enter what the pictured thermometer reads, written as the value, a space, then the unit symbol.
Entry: 6 °C
